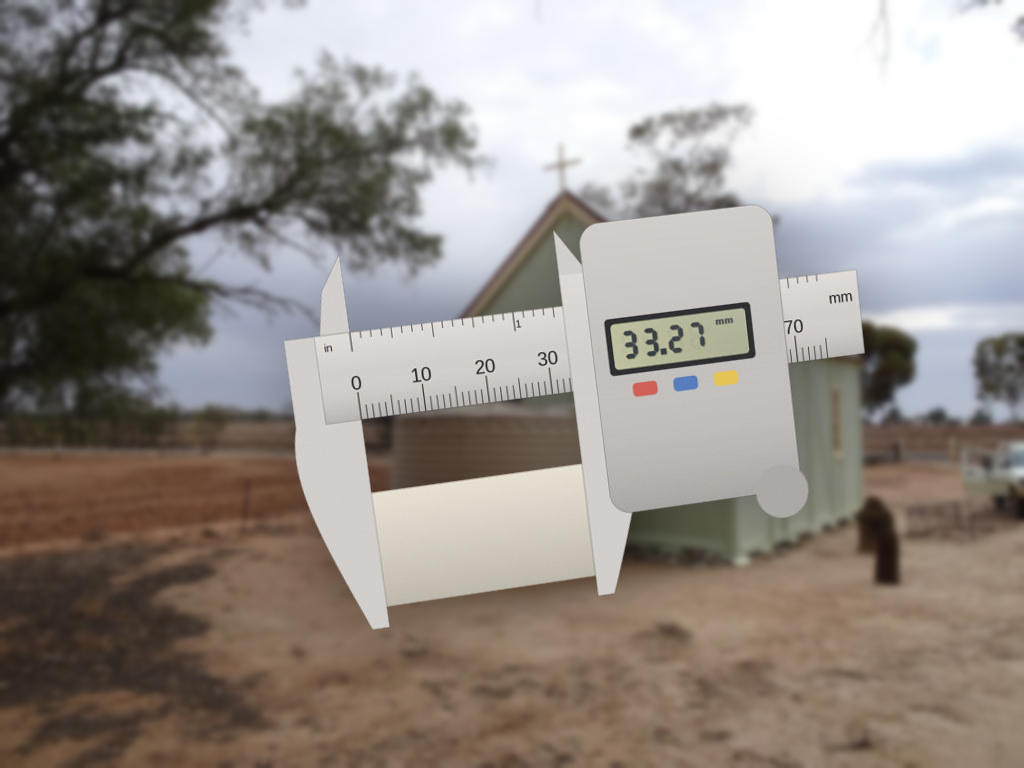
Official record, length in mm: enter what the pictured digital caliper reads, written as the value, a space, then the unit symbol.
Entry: 33.27 mm
